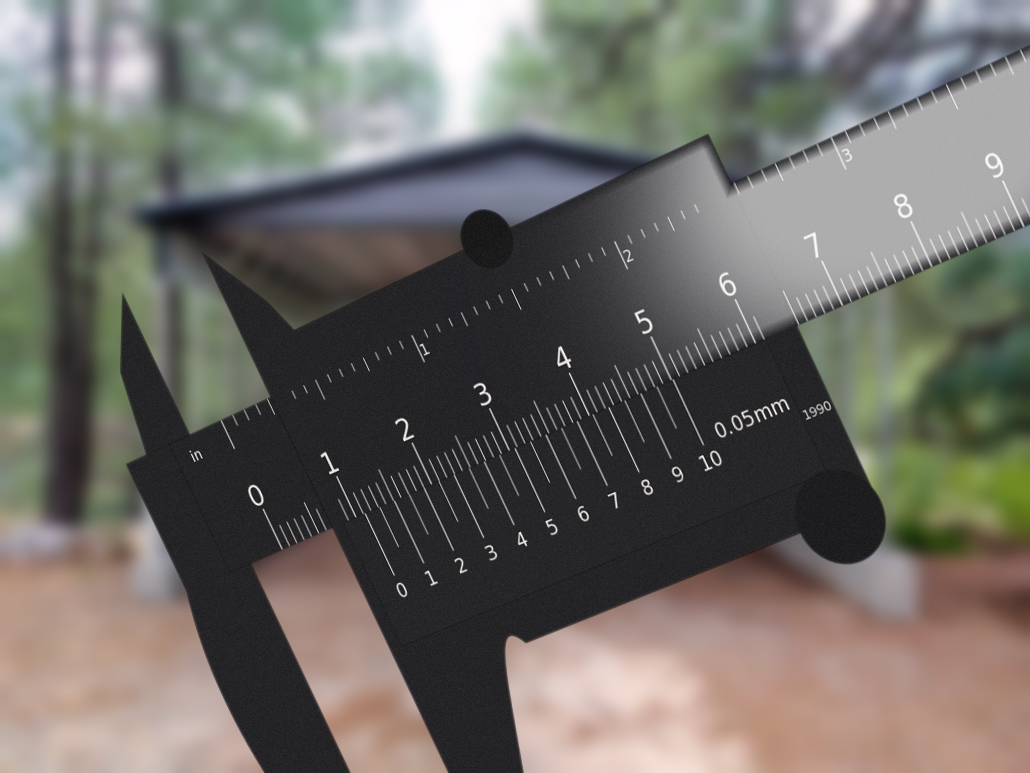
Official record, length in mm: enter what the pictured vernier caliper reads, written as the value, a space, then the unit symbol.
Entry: 11.2 mm
